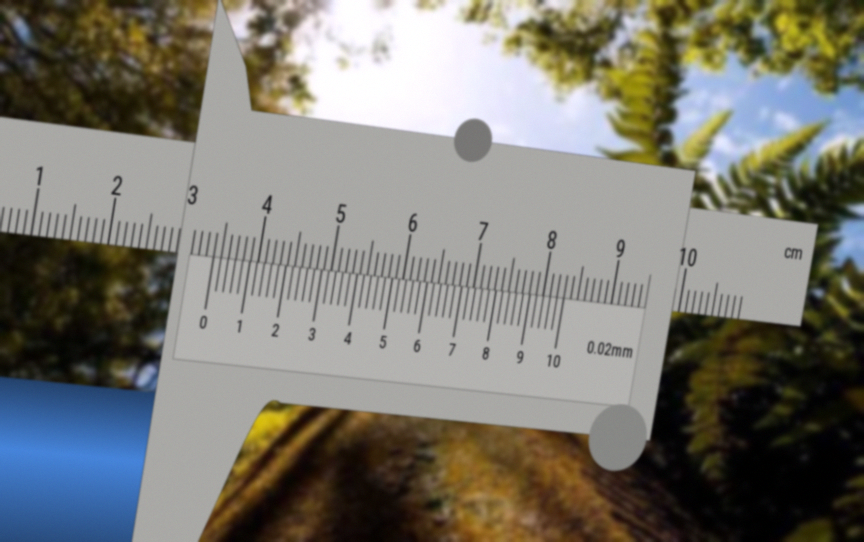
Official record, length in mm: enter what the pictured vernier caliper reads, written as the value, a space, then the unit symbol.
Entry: 34.0 mm
